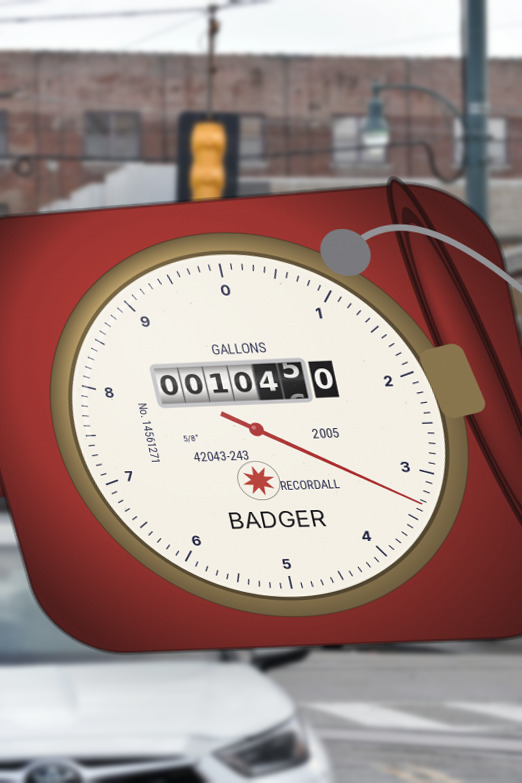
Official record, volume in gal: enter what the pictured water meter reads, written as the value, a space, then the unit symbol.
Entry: 10453.3 gal
